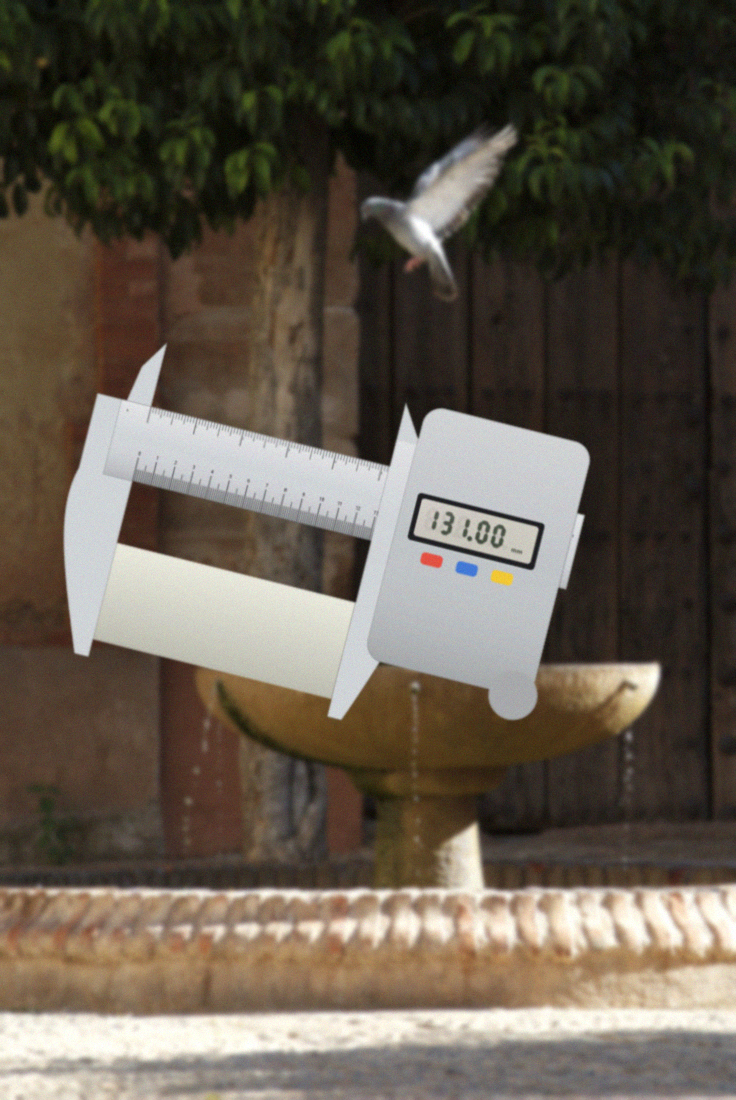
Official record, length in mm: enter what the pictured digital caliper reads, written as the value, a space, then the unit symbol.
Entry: 131.00 mm
